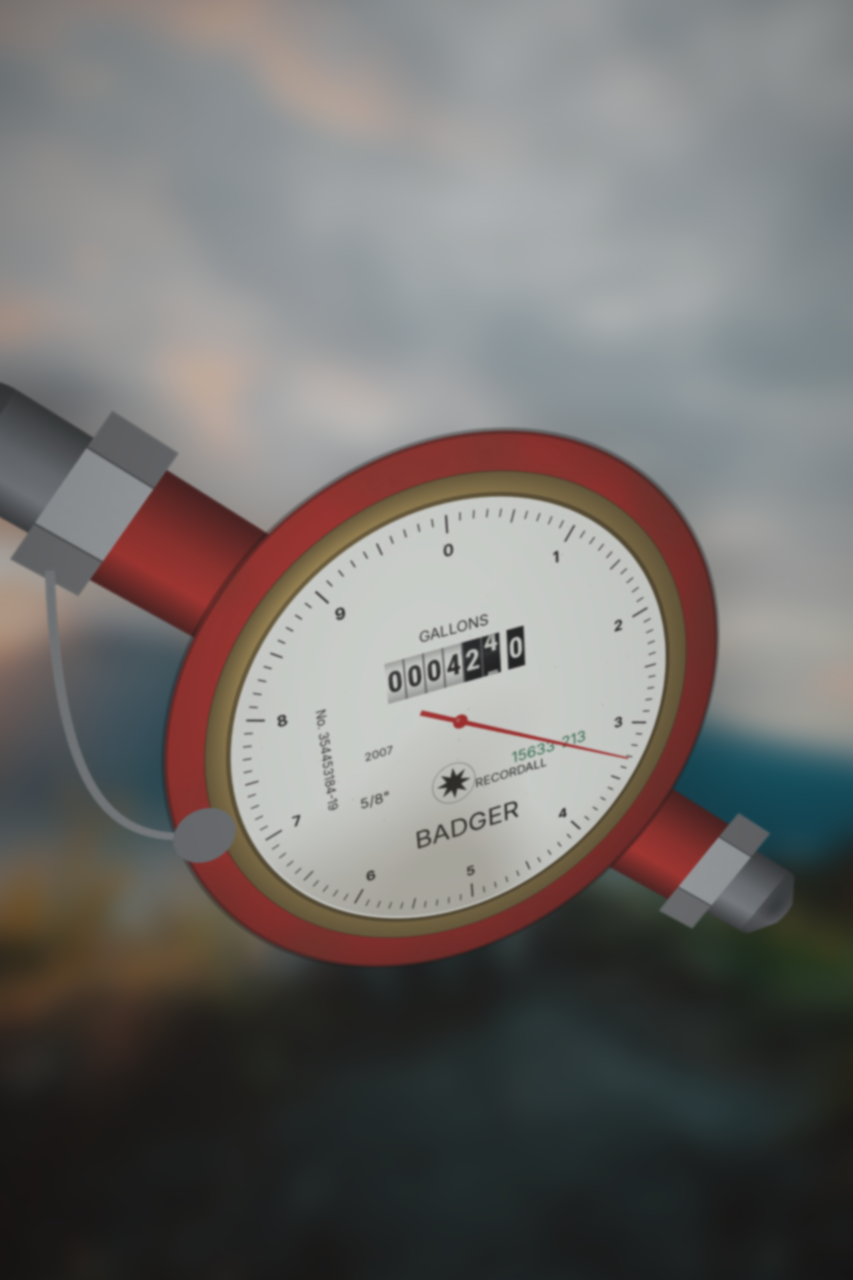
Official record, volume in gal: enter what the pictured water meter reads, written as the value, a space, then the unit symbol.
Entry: 4243.3 gal
